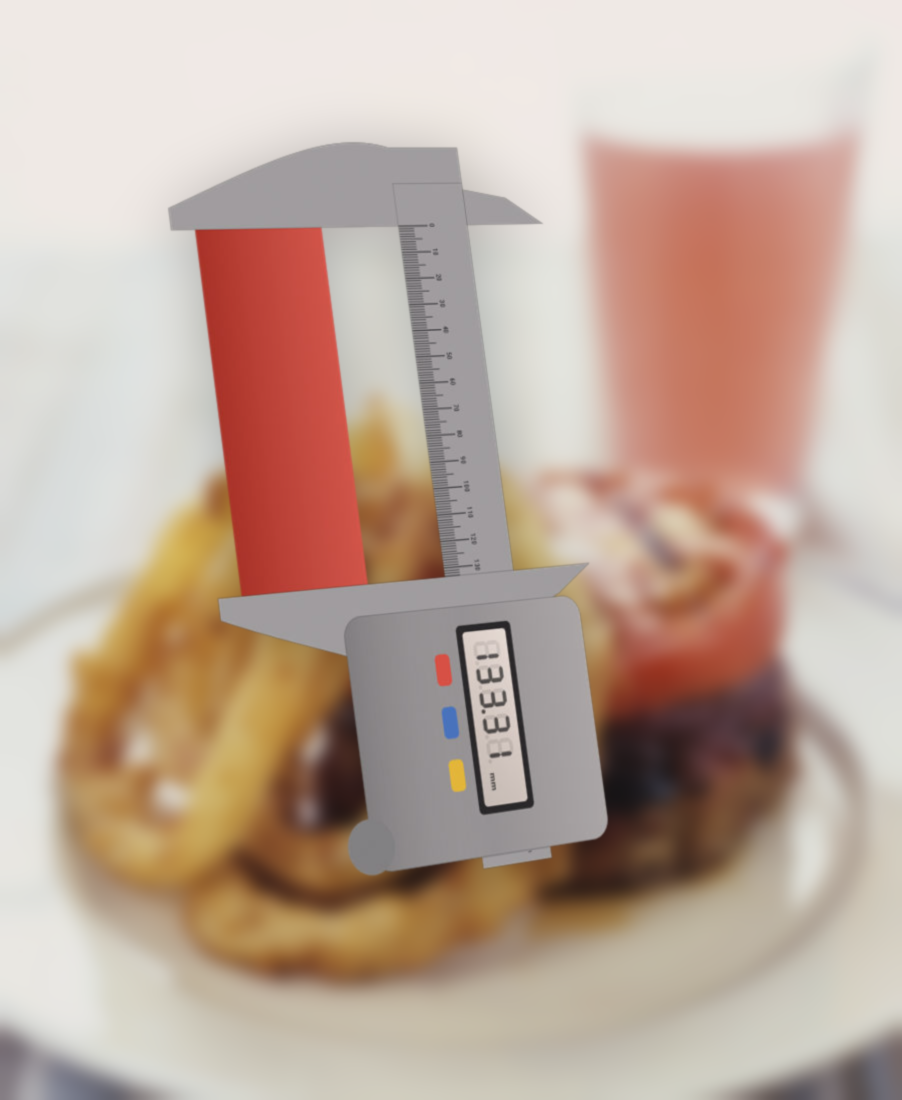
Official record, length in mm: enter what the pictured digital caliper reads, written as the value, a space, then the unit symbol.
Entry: 133.31 mm
